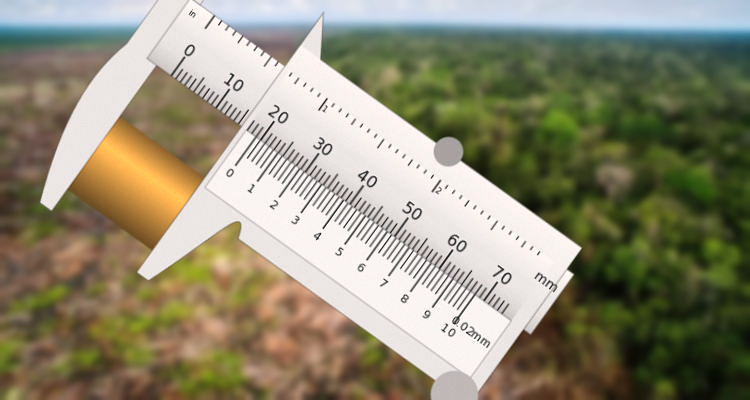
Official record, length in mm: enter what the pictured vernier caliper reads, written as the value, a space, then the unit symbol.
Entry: 19.0 mm
